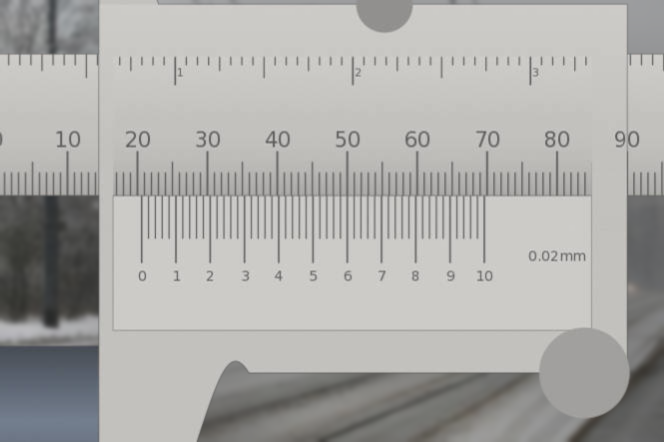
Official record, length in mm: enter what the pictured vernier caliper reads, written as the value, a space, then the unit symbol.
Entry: 20.6 mm
